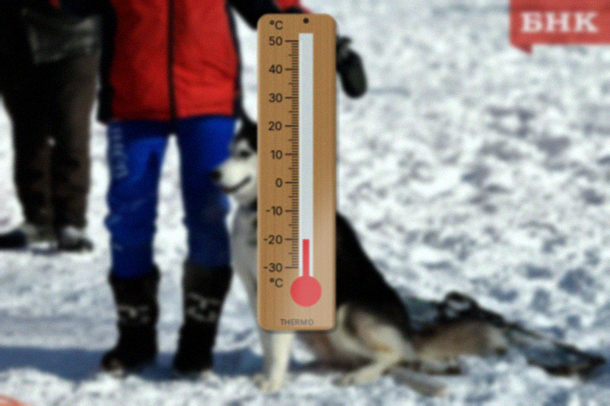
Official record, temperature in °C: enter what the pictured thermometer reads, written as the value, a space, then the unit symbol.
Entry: -20 °C
